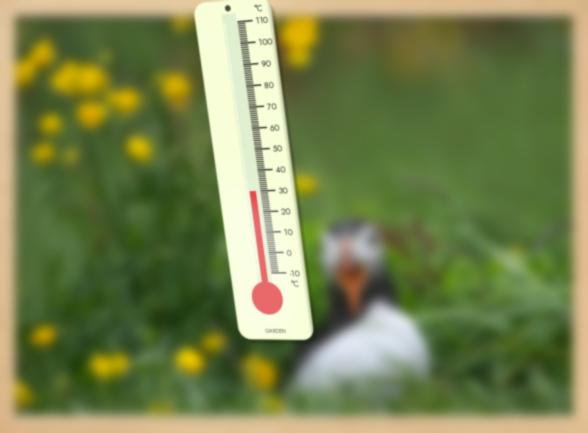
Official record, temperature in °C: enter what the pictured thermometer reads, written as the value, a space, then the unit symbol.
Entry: 30 °C
